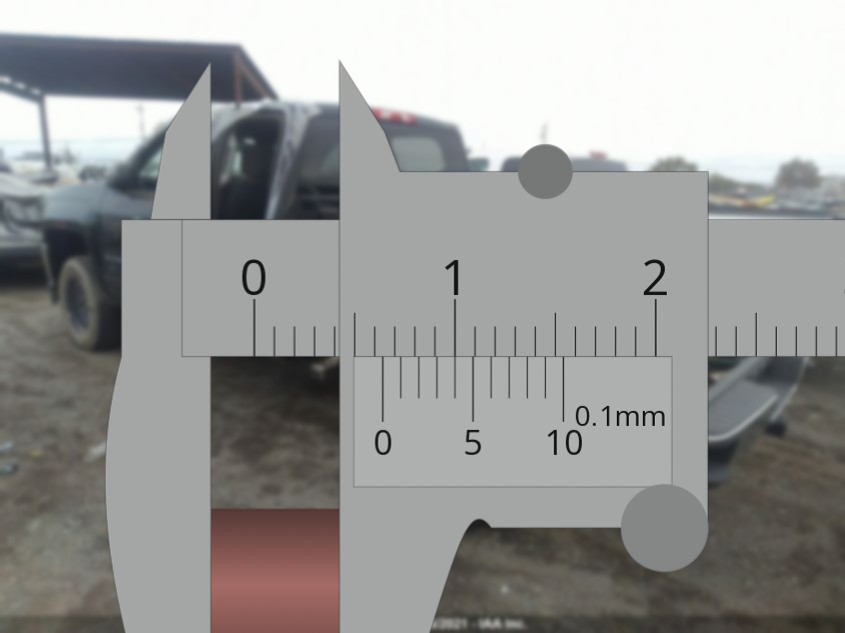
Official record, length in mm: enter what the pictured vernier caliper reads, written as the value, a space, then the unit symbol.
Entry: 6.4 mm
